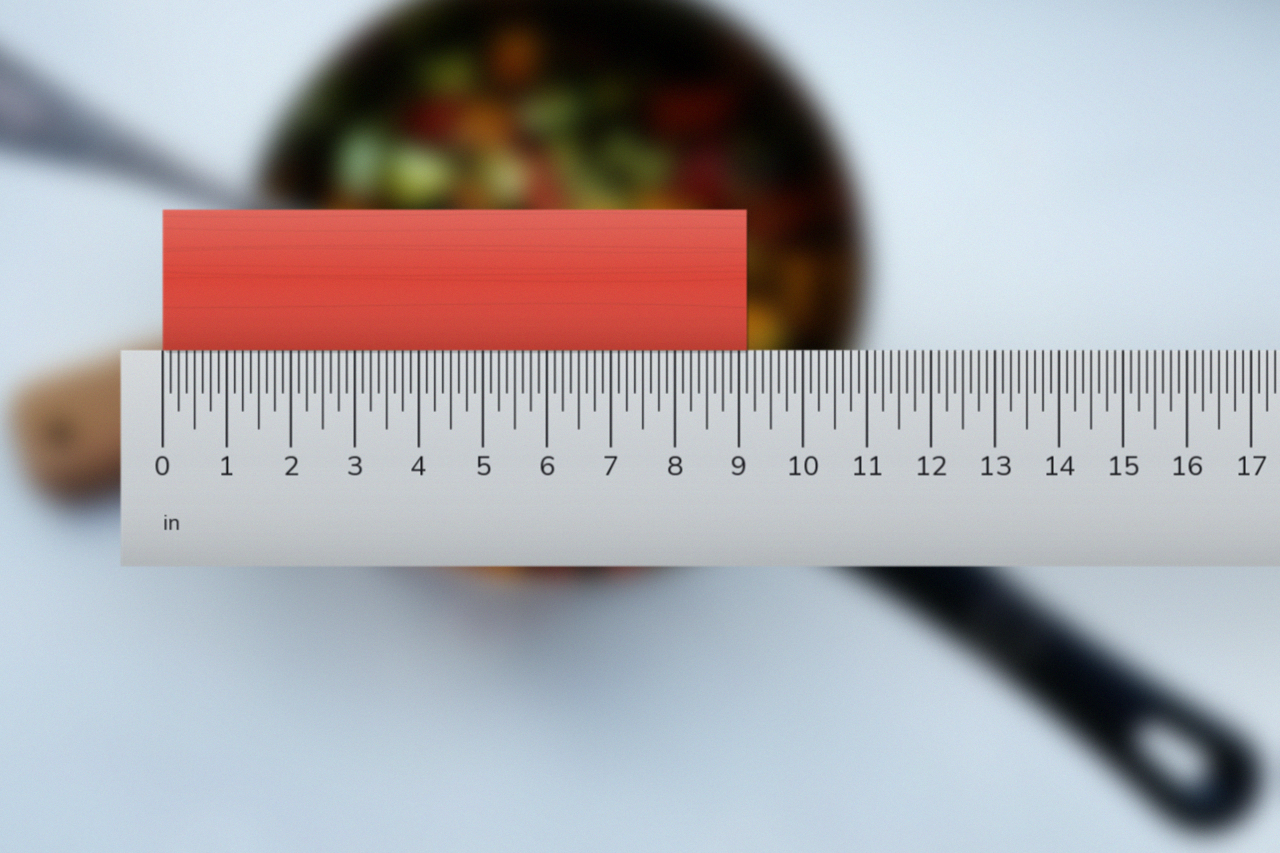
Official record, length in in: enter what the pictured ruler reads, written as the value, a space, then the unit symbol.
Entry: 9.125 in
